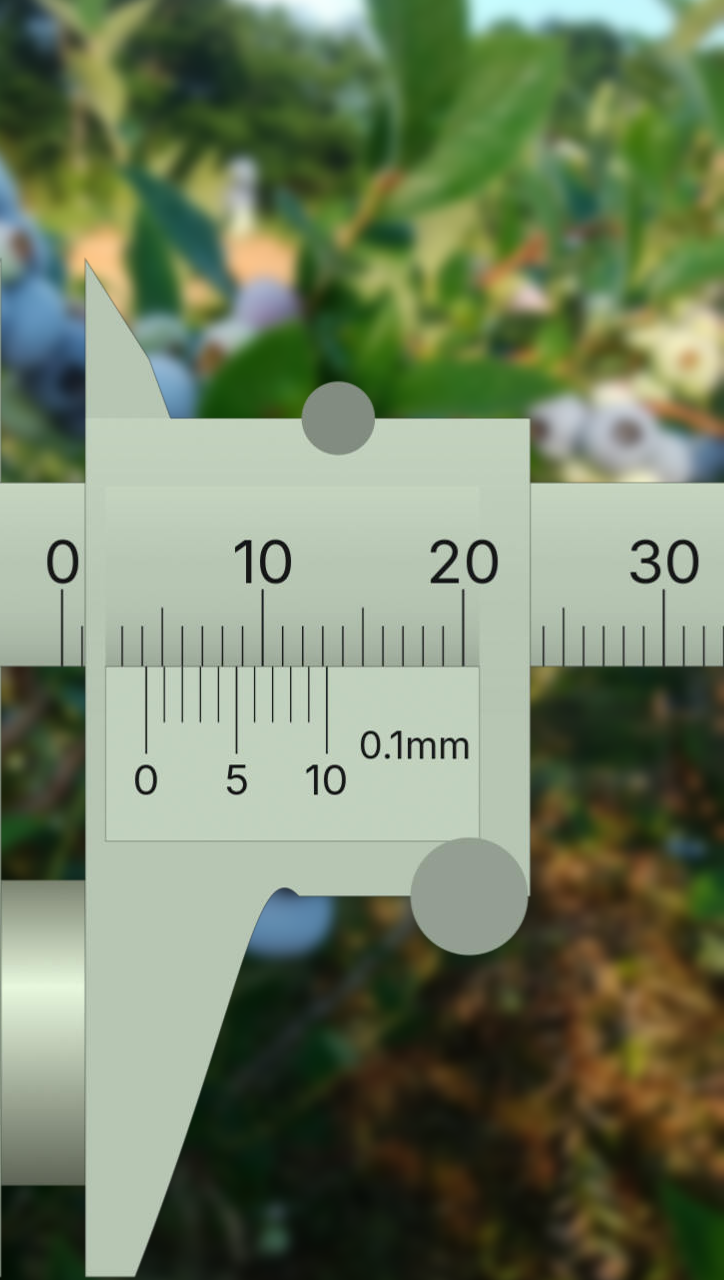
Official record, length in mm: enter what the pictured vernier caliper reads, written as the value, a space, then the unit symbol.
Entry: 4.2 mm
